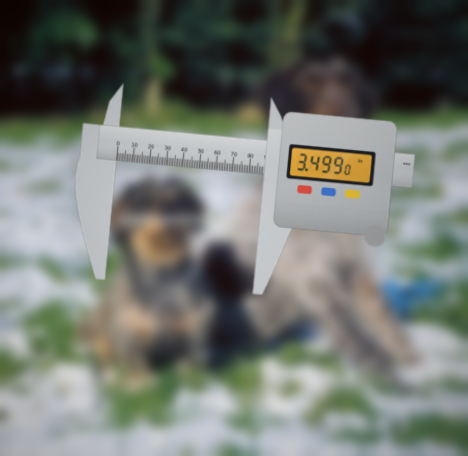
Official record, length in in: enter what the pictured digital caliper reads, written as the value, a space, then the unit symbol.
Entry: 3.4990 in
